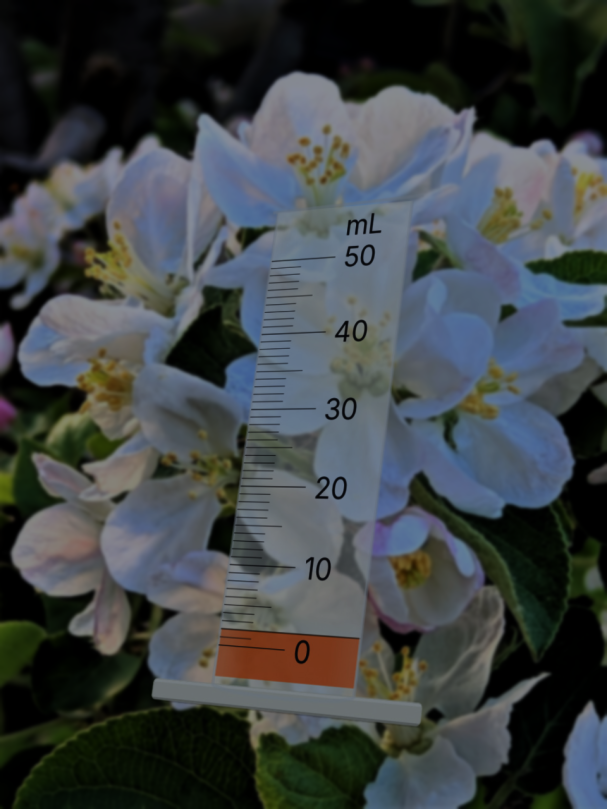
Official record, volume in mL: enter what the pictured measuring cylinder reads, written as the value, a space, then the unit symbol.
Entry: 2 mL
